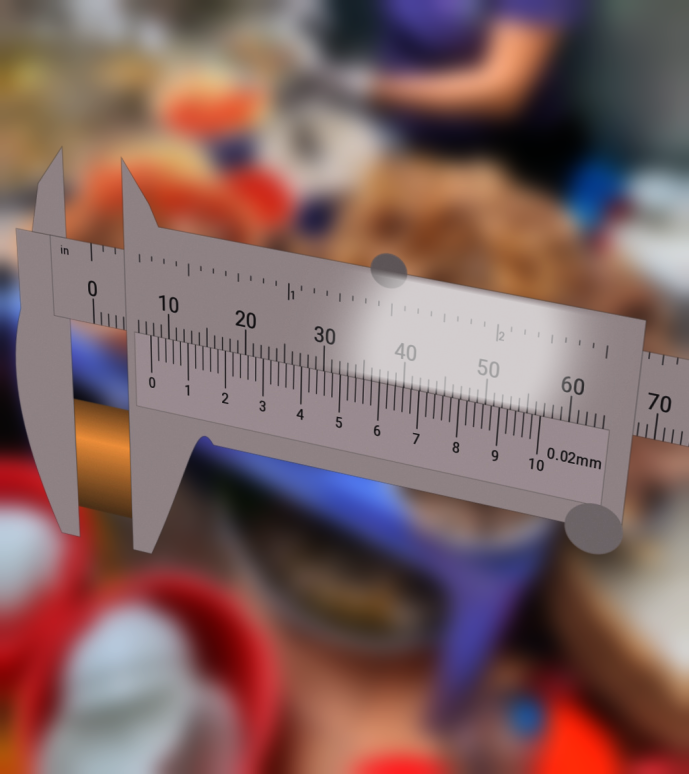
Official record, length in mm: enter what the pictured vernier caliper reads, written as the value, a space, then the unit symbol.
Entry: 7.6 mm
